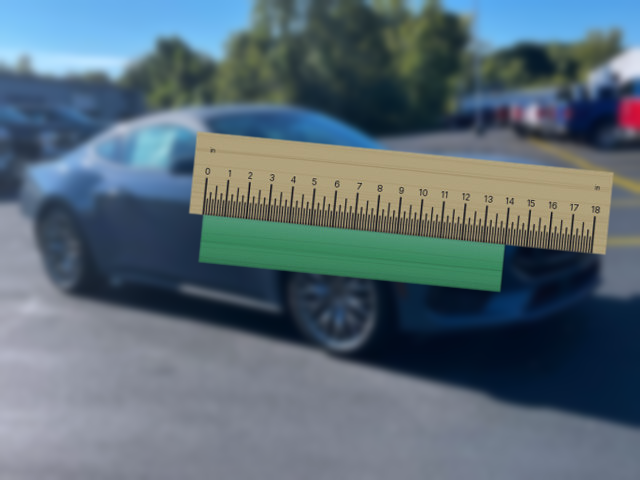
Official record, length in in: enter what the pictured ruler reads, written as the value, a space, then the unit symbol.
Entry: 14 in
